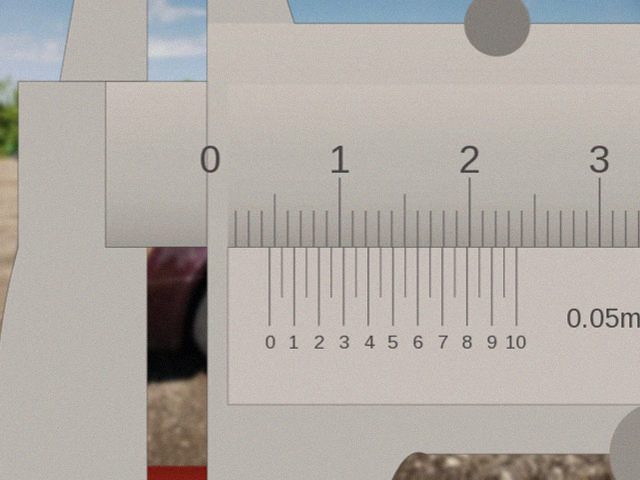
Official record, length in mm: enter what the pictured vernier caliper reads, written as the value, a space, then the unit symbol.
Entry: 4.6 mm
